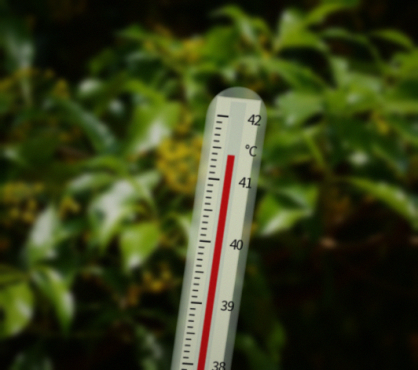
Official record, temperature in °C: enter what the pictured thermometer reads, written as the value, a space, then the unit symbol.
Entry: 41.4 °C
